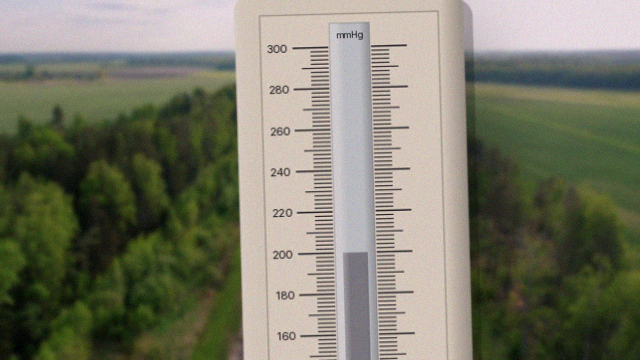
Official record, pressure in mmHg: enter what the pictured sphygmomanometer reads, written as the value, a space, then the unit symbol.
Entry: 200 mmHg
